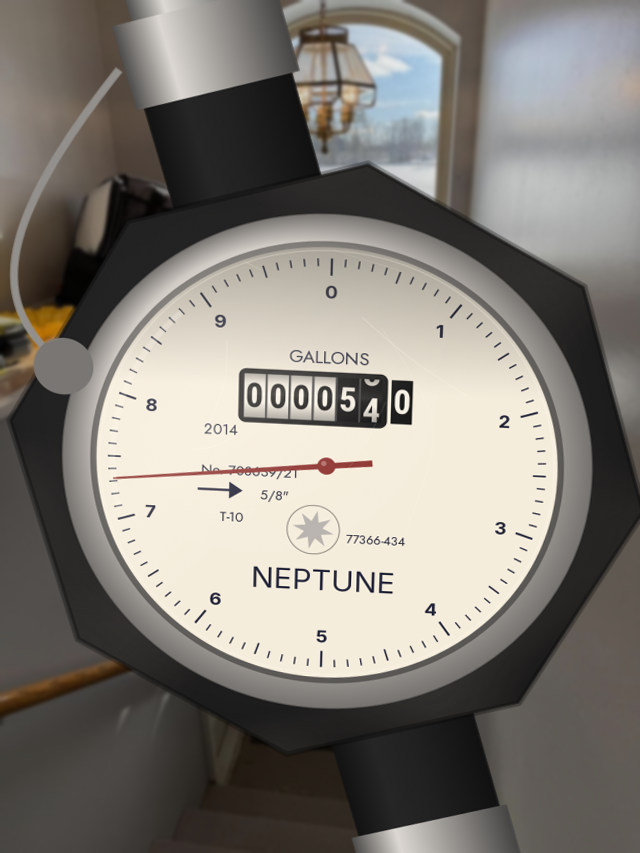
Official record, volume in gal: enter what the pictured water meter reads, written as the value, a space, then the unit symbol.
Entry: 537.3 gal
